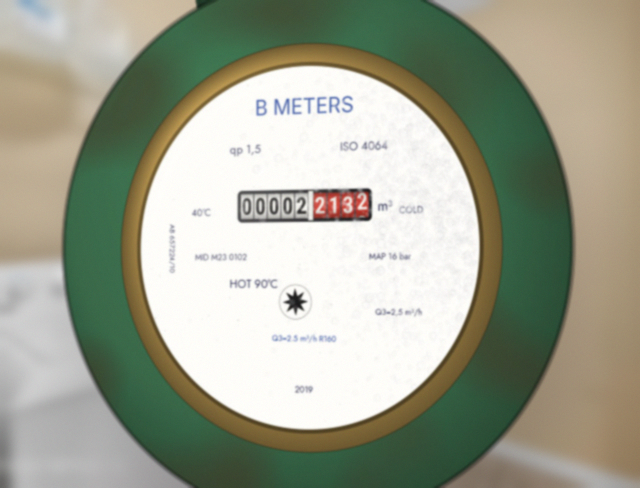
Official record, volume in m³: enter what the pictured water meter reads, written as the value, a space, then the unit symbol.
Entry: 2.2132 m³
